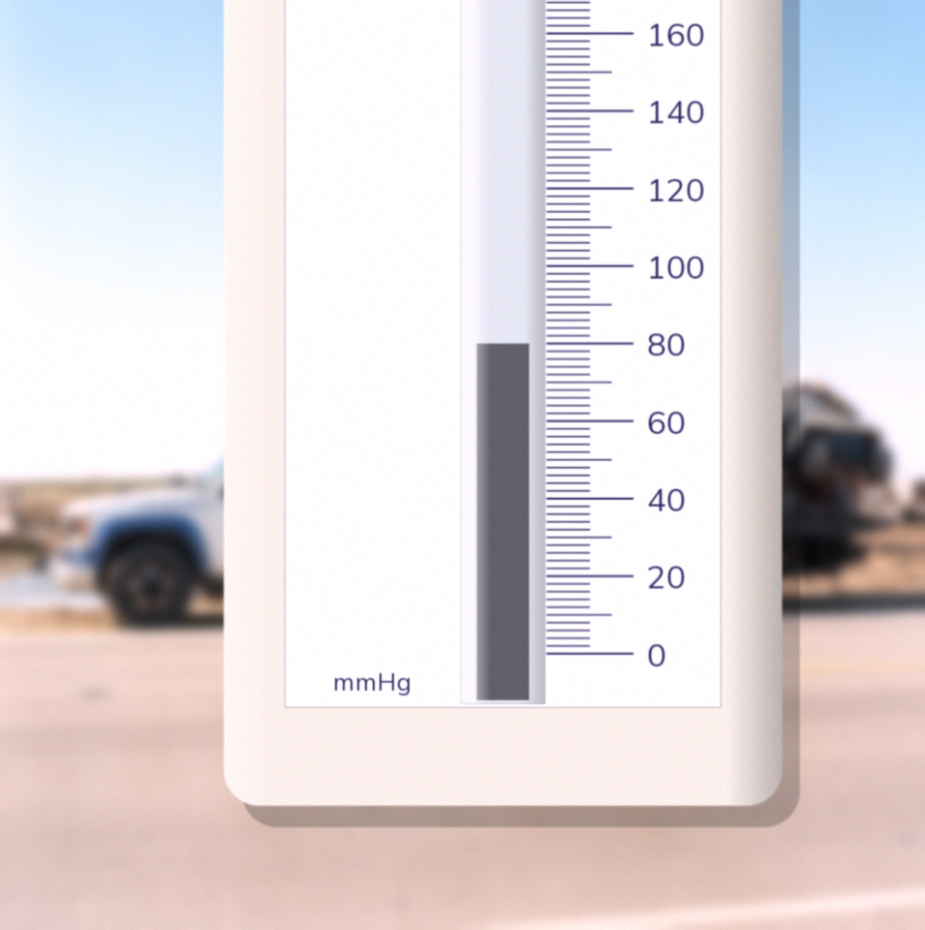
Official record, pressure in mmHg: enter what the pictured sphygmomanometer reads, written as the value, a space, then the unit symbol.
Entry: 80 mmHg
